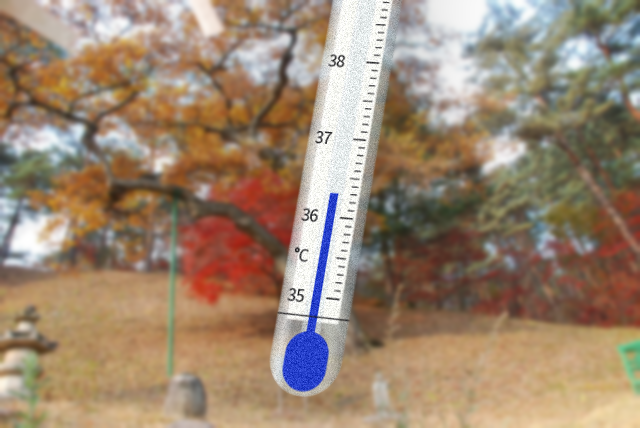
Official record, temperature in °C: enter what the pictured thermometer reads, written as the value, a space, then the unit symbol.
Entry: 36.3 °C
